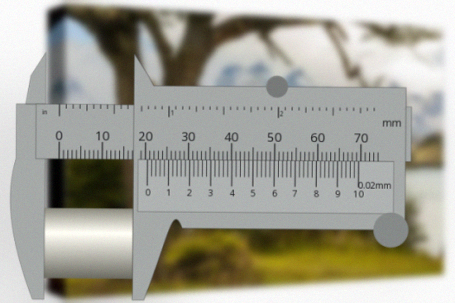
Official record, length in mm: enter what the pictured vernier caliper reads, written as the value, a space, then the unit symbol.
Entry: 20.5 mm
